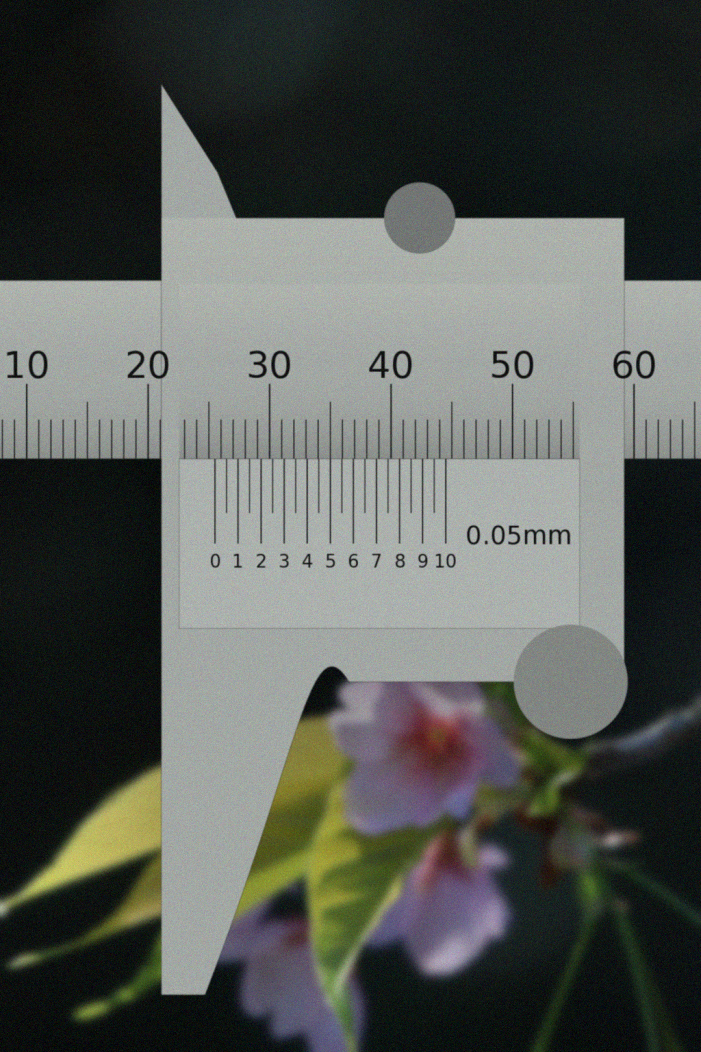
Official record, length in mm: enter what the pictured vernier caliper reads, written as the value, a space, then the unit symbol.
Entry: 25.5 mm
